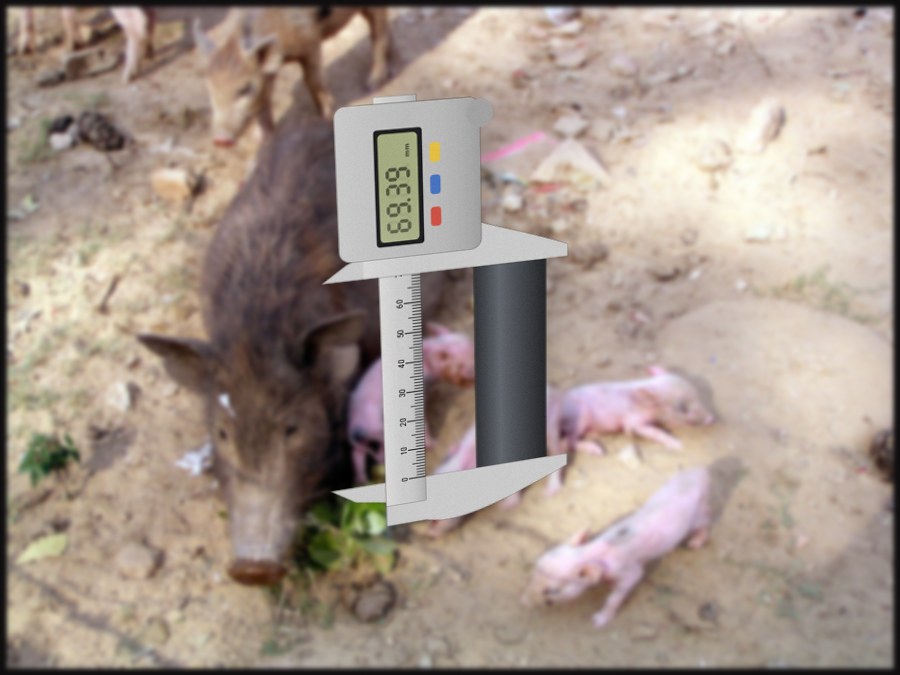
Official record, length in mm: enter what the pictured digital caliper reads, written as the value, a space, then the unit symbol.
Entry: 69.39 mm
